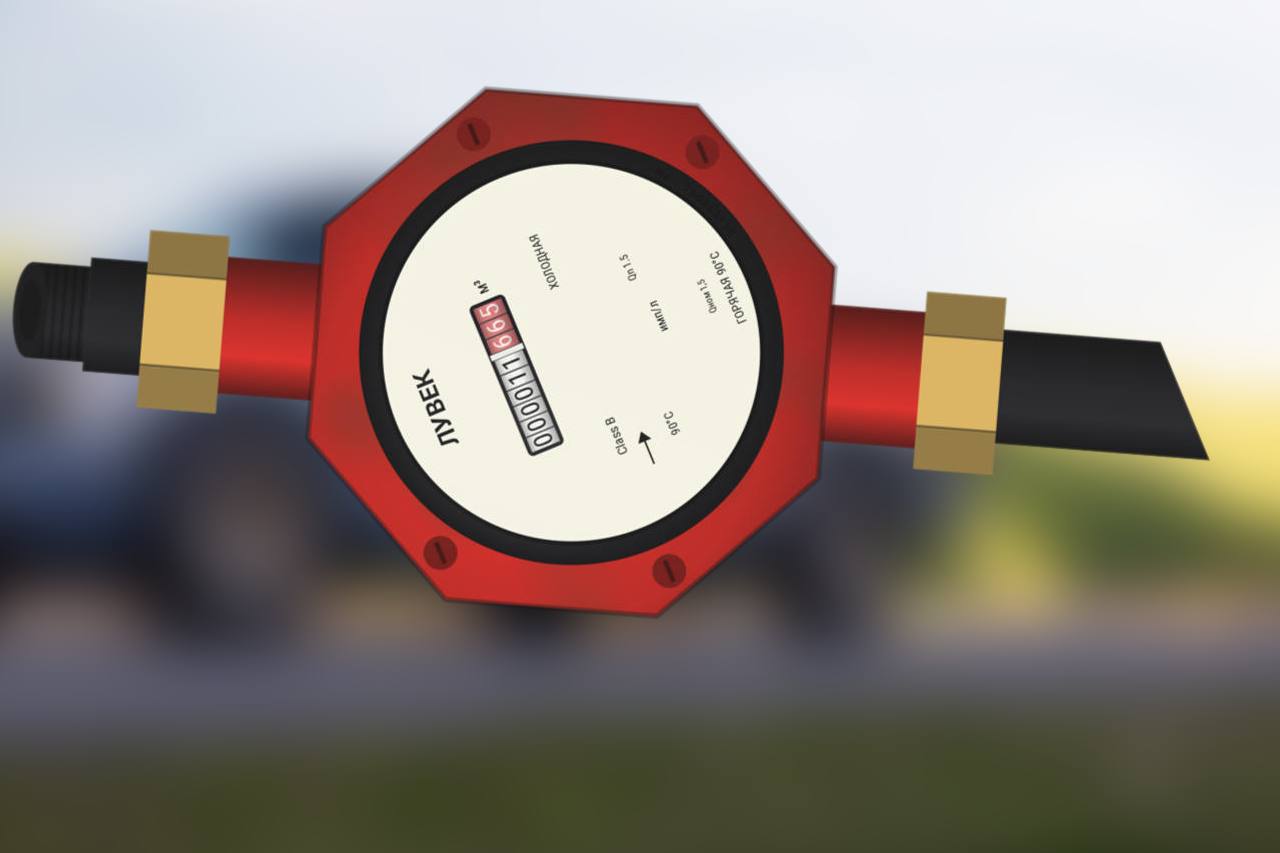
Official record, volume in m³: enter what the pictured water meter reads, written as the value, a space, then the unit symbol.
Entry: 11.665 m³
